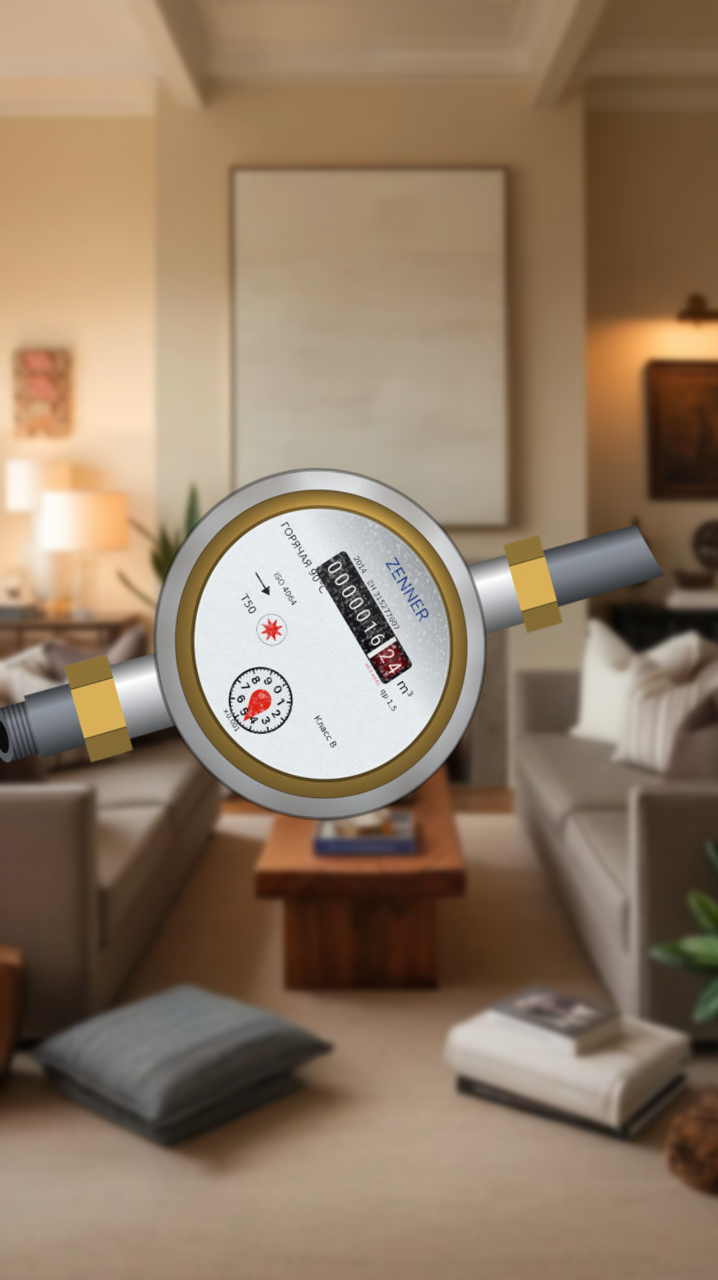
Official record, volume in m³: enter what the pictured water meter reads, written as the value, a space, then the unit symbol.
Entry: 16.244 m³
